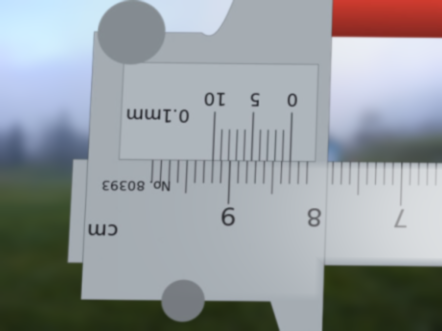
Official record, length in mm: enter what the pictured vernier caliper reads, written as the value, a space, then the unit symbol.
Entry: 83.0 mm
